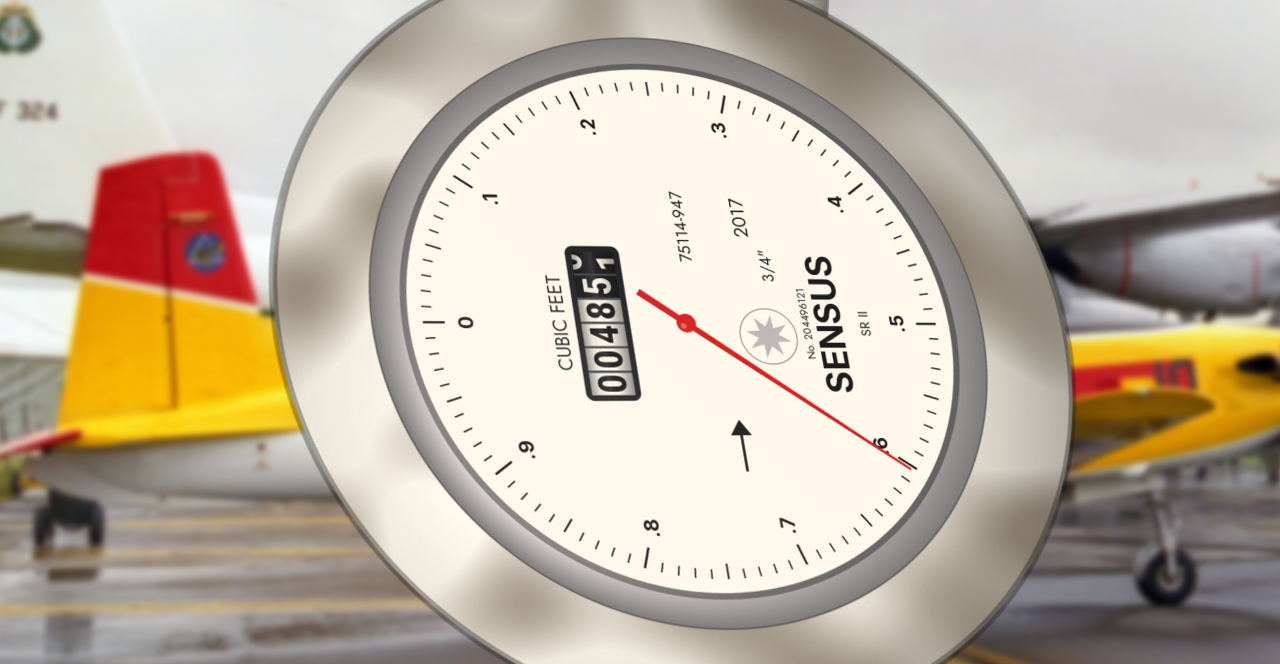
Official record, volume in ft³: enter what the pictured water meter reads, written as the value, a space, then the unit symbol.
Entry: 4850.60 ft³
